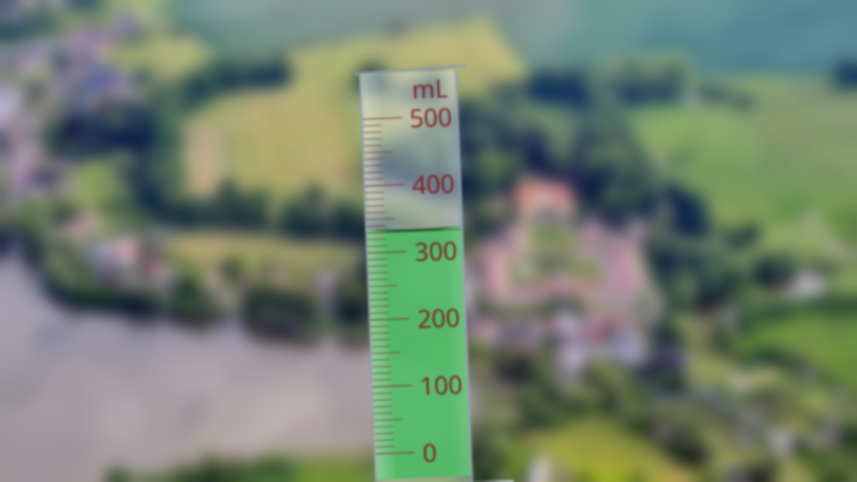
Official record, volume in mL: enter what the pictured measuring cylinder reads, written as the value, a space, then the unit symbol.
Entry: 330 mL
